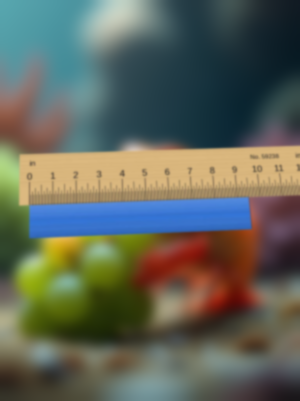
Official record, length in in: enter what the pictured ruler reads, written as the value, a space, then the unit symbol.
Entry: 9.5 in
